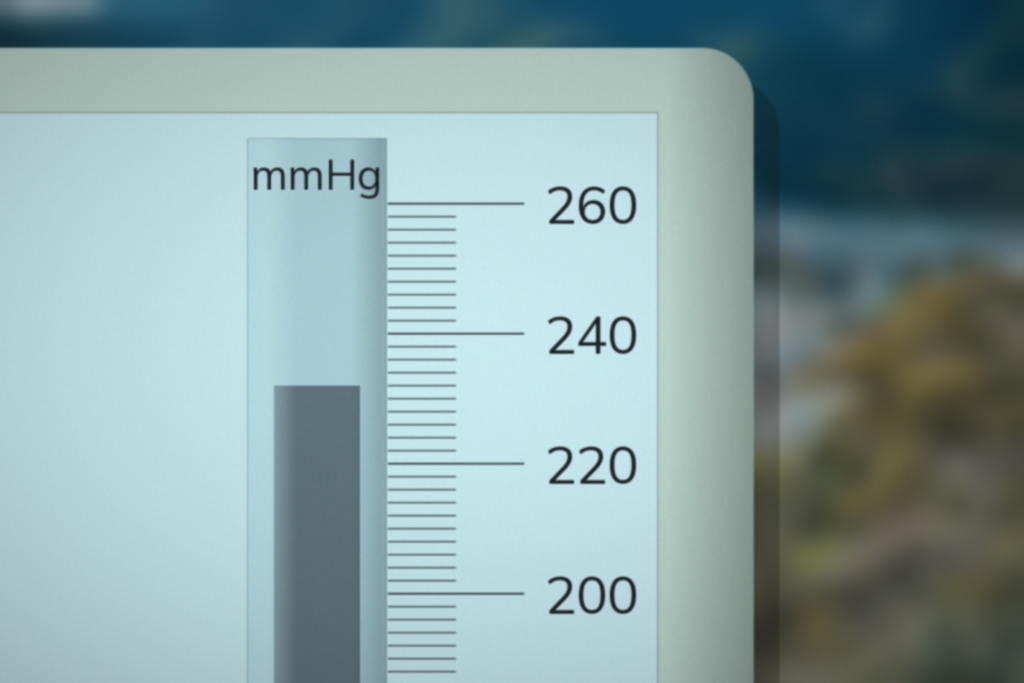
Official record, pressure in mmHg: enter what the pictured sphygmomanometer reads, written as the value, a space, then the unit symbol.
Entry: 232 mmHg
